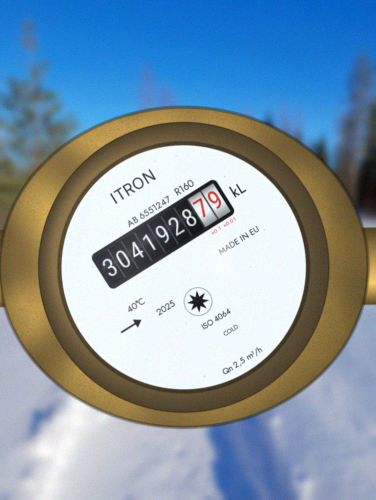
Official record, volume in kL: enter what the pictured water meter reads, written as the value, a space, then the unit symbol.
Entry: 3041928.79 kL
